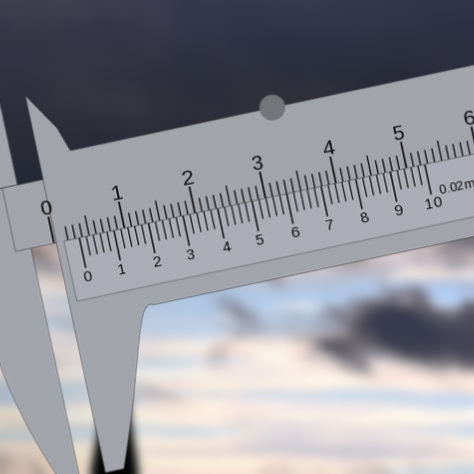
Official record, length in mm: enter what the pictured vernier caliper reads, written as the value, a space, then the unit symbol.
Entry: 3.6 mm
